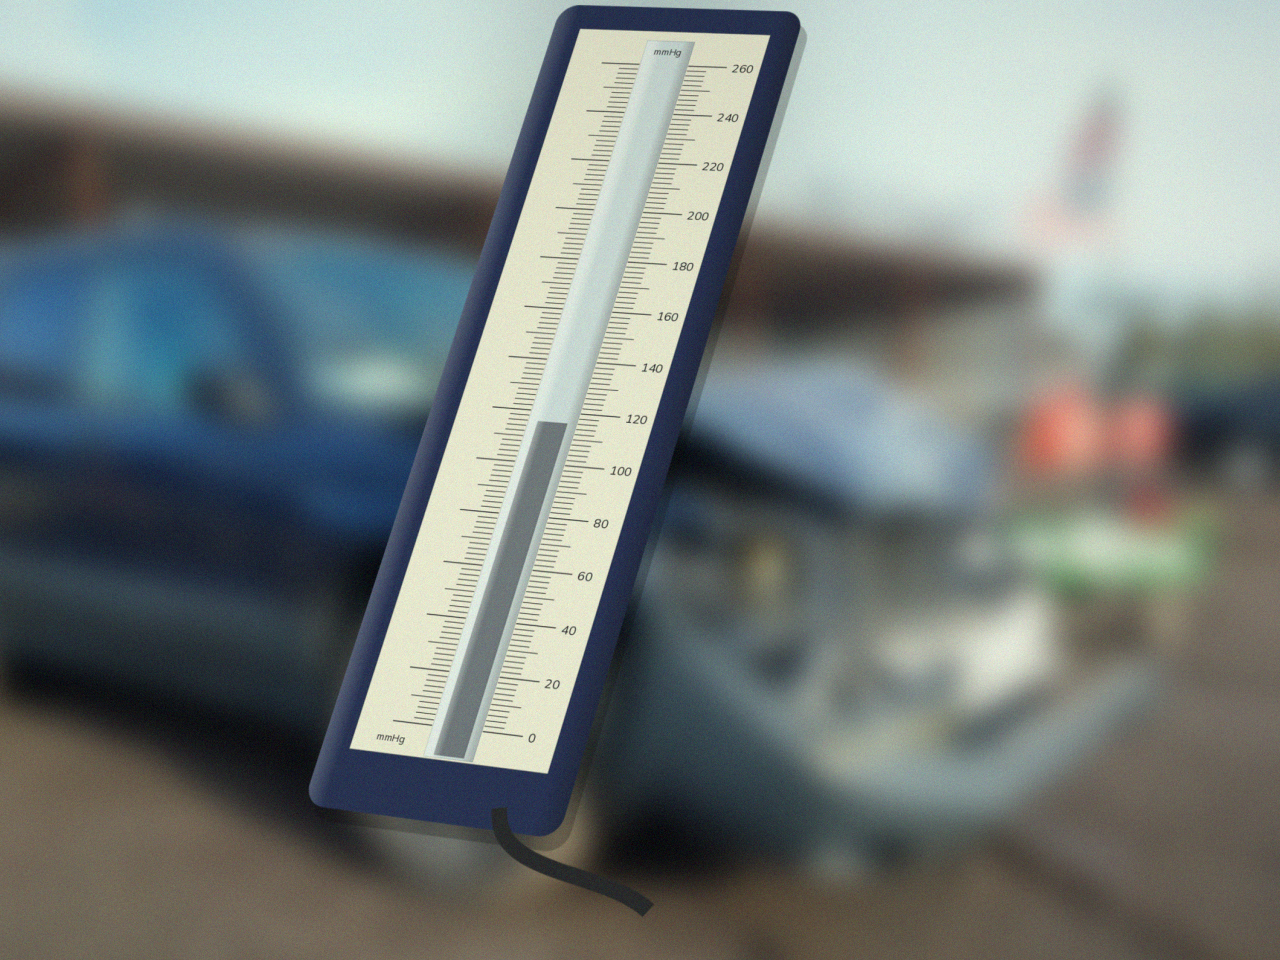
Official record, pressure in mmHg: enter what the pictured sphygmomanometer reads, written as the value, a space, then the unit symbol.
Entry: 116 mmHg
